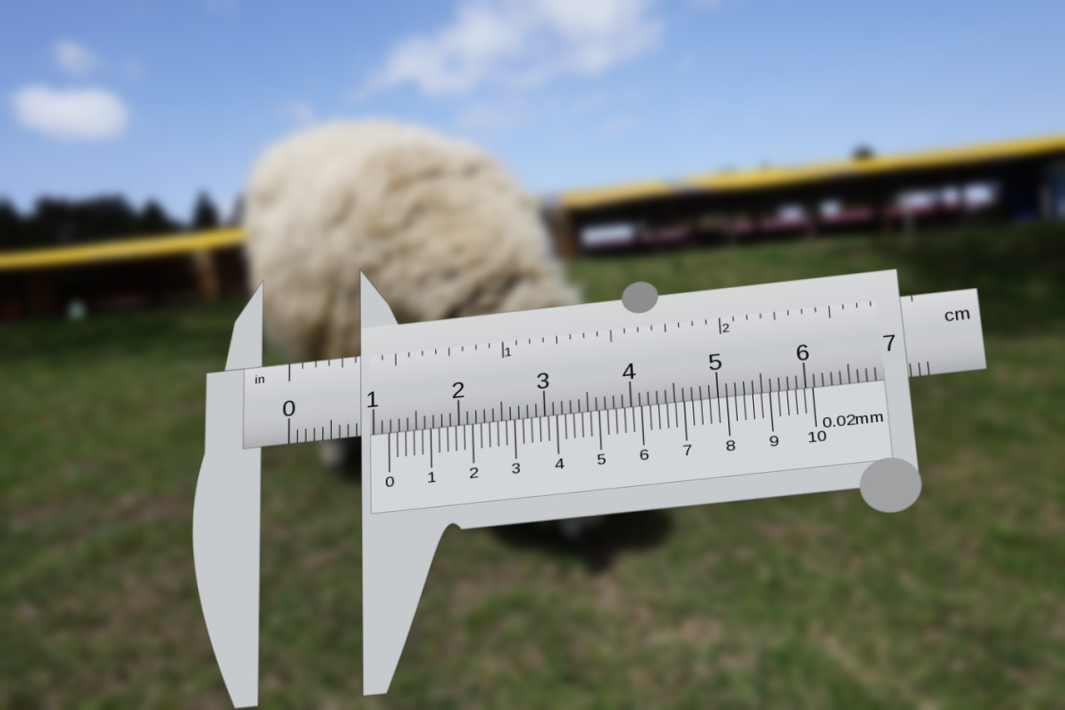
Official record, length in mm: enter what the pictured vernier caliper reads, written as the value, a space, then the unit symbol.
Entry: 11.8 mm
